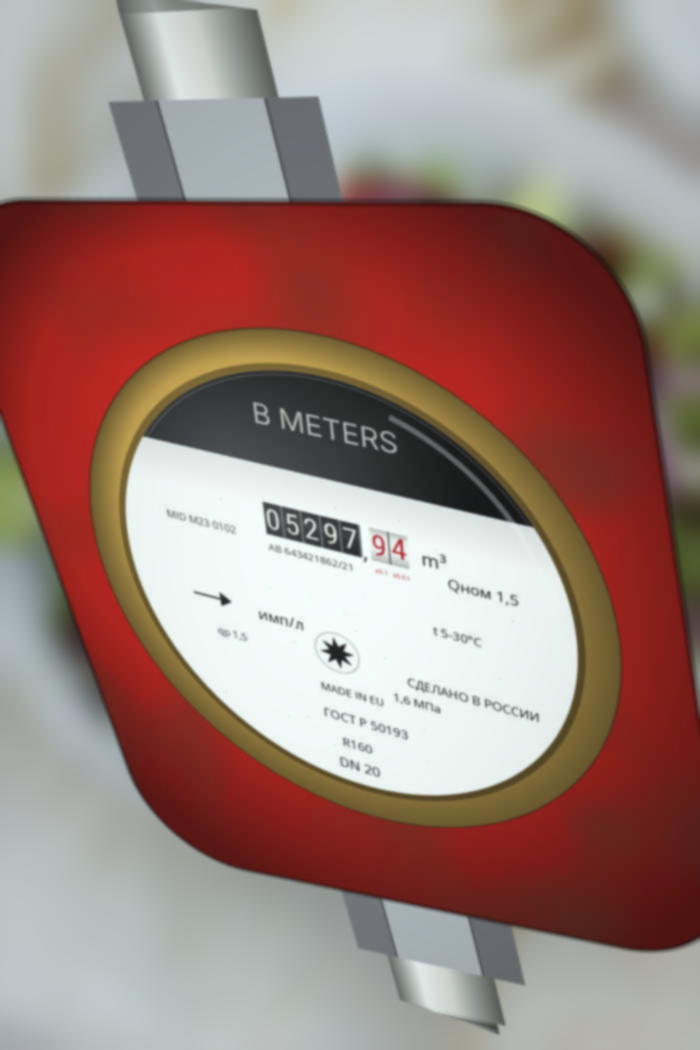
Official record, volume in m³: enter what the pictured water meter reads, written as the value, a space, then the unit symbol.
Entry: 5297.94 m³
